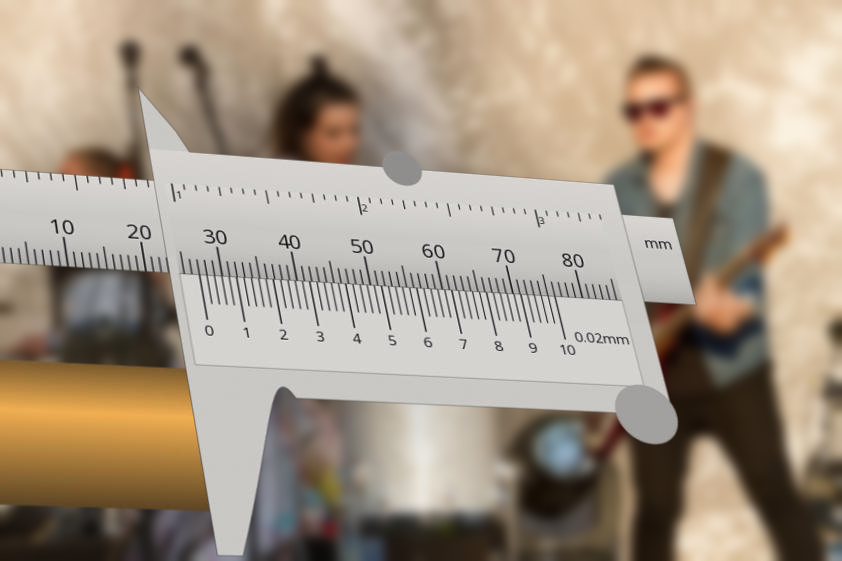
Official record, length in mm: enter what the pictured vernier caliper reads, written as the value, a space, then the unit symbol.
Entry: 27.0 mm
